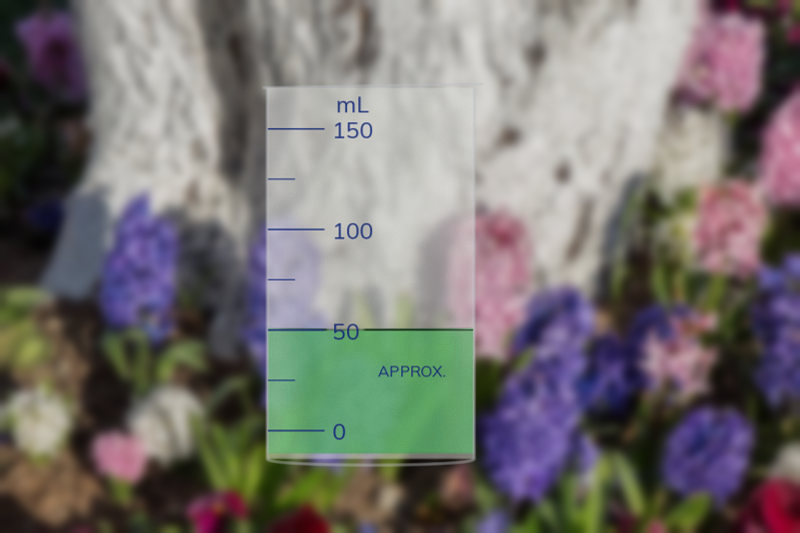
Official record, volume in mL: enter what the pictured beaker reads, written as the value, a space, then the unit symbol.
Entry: 50 mL
